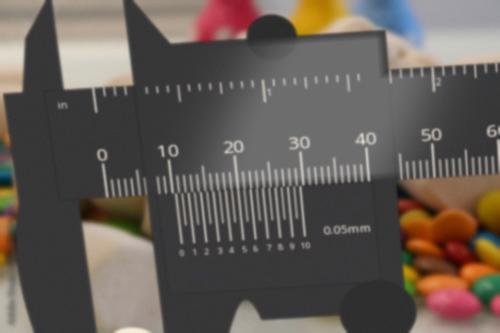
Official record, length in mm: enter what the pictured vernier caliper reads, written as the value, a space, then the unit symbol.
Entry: 10.5 mm
